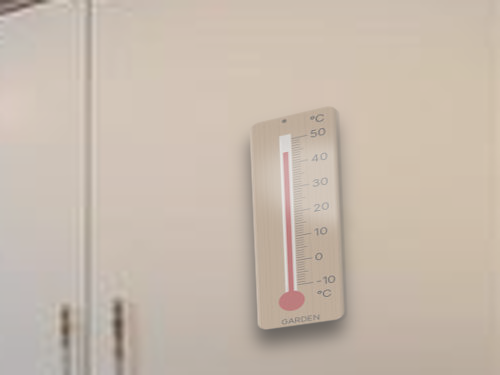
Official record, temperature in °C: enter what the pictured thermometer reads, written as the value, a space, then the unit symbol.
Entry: 45 °C
